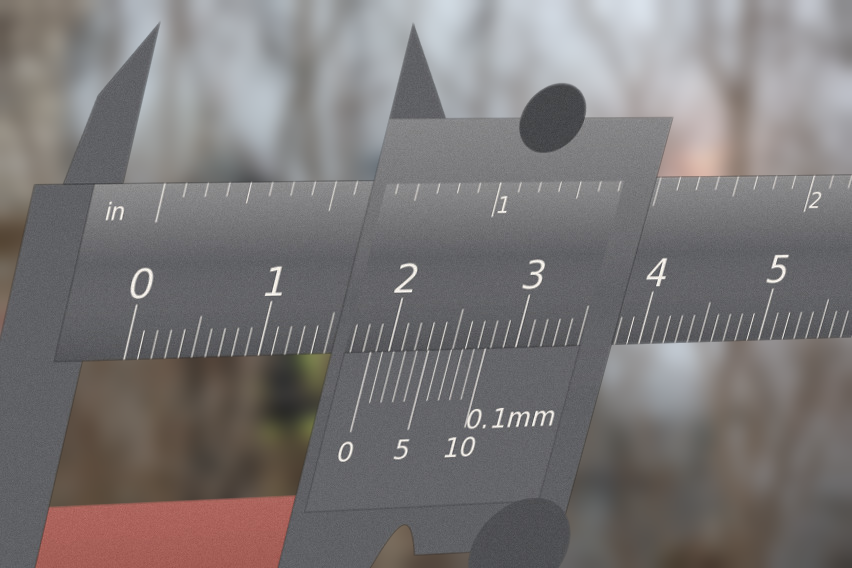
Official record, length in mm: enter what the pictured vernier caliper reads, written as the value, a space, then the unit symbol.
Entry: 18.6 mm
